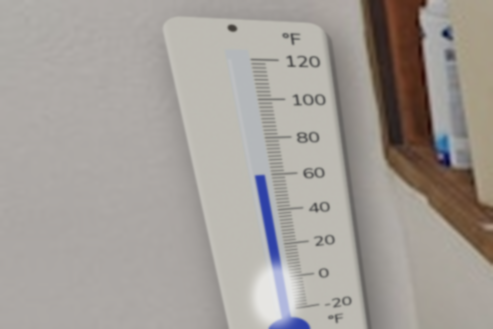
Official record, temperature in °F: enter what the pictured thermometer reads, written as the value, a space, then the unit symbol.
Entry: 60 °F
